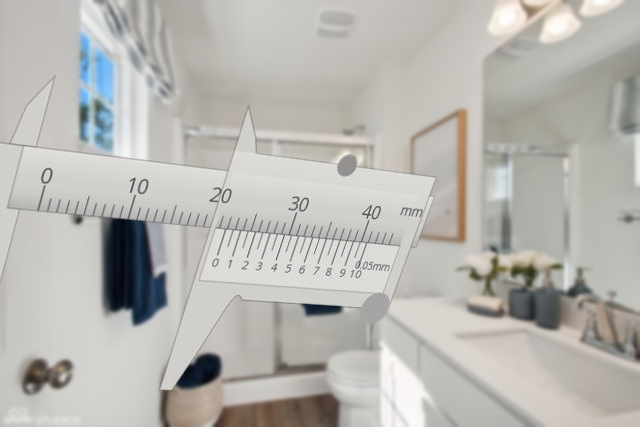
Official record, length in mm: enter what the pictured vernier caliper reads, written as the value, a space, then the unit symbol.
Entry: 21.8 mm
